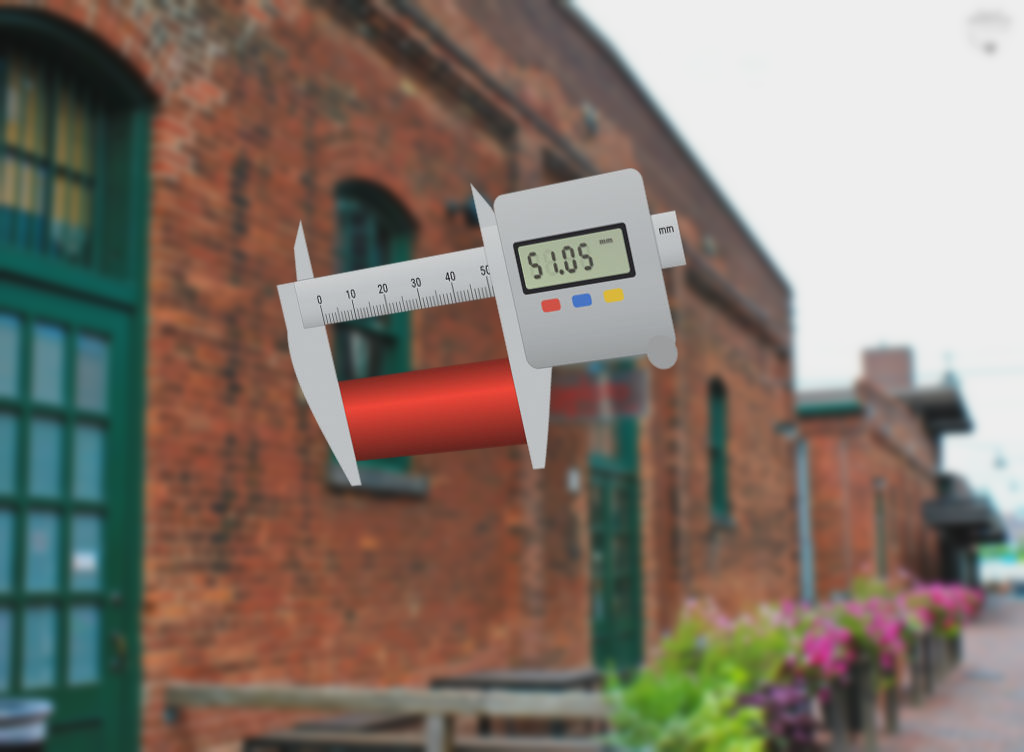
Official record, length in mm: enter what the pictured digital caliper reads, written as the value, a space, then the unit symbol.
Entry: 51.05 mm
